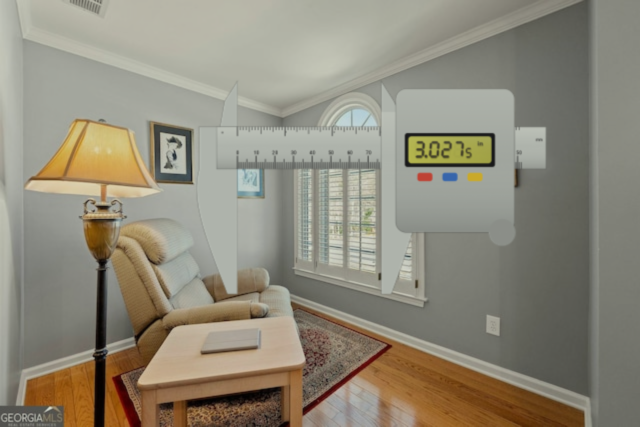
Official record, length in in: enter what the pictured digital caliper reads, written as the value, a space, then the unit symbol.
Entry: 3.0275 in
